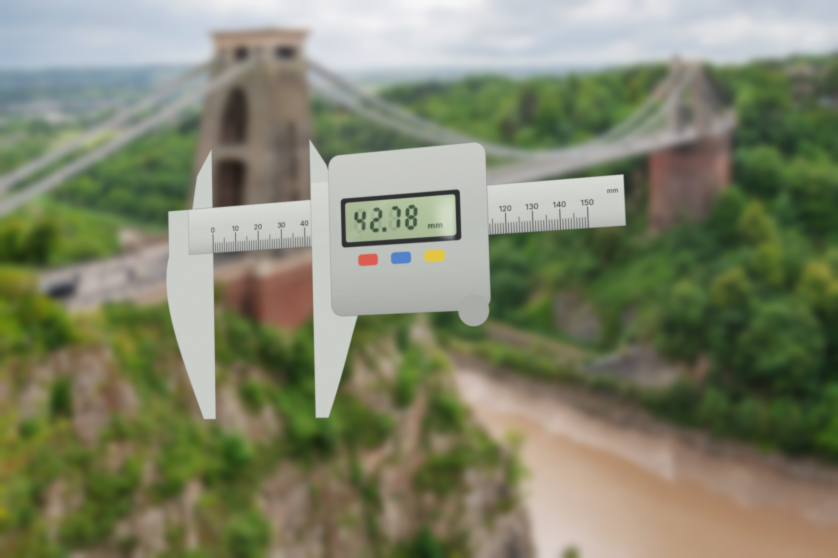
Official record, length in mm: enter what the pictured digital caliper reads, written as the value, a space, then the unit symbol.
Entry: 42.78 mm
